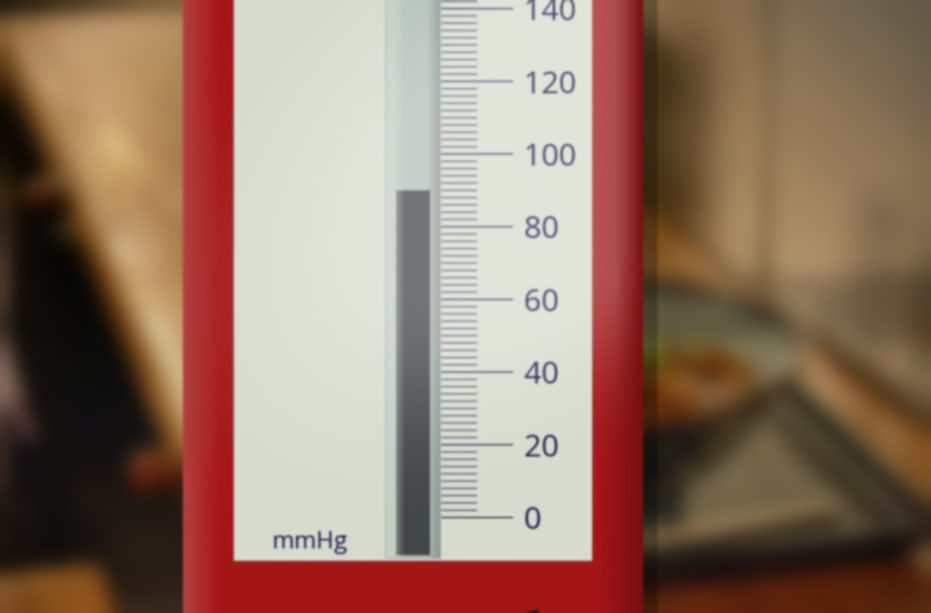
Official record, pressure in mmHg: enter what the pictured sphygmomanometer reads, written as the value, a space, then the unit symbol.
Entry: 90 mmHg
